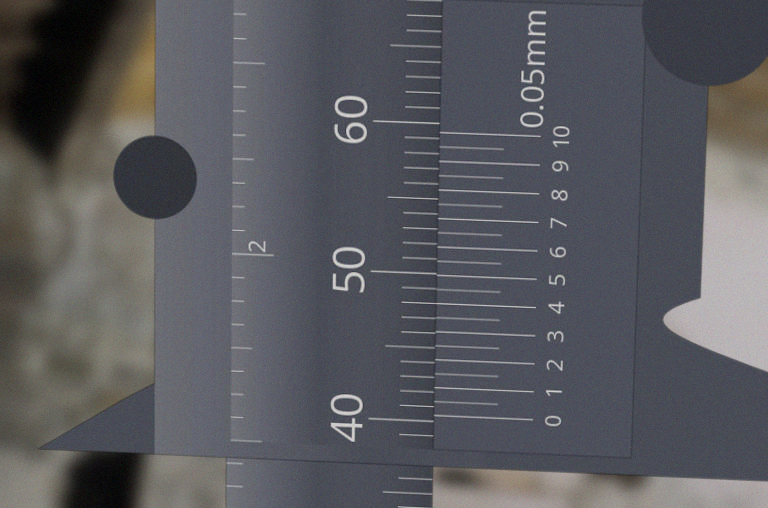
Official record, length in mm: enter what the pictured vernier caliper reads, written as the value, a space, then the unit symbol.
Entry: 40.4 mm
